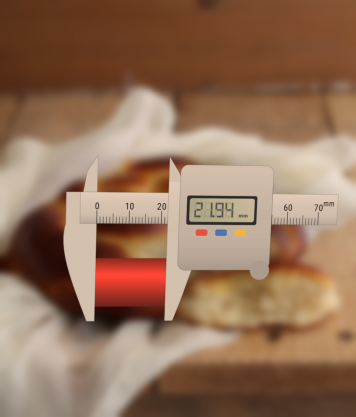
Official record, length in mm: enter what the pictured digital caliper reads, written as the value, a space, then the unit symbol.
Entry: 21.94 mm
